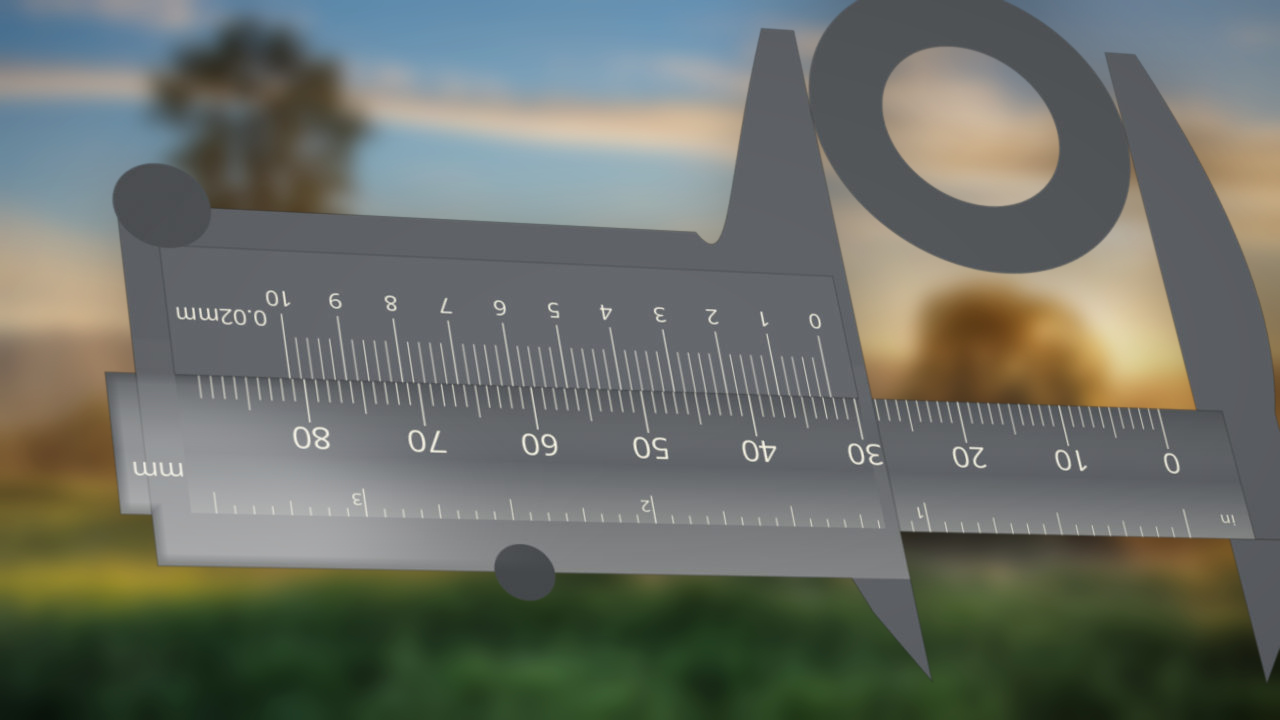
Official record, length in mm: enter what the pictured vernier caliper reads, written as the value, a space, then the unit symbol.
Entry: 32.2 mm
